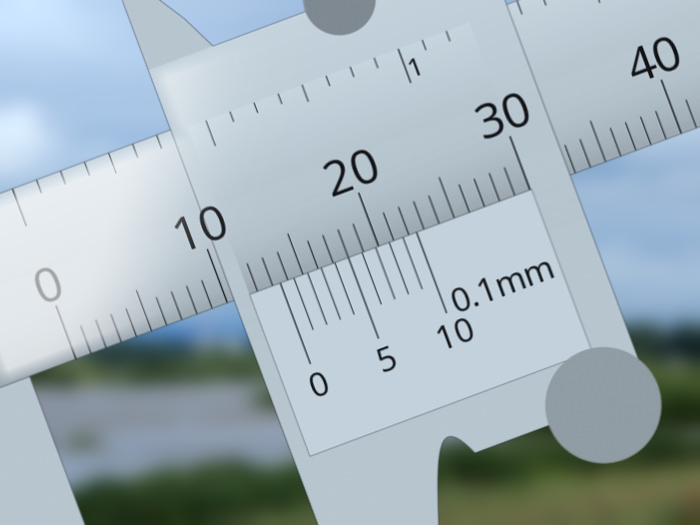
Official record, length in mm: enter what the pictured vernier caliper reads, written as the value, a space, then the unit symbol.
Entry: 13.5 mm
